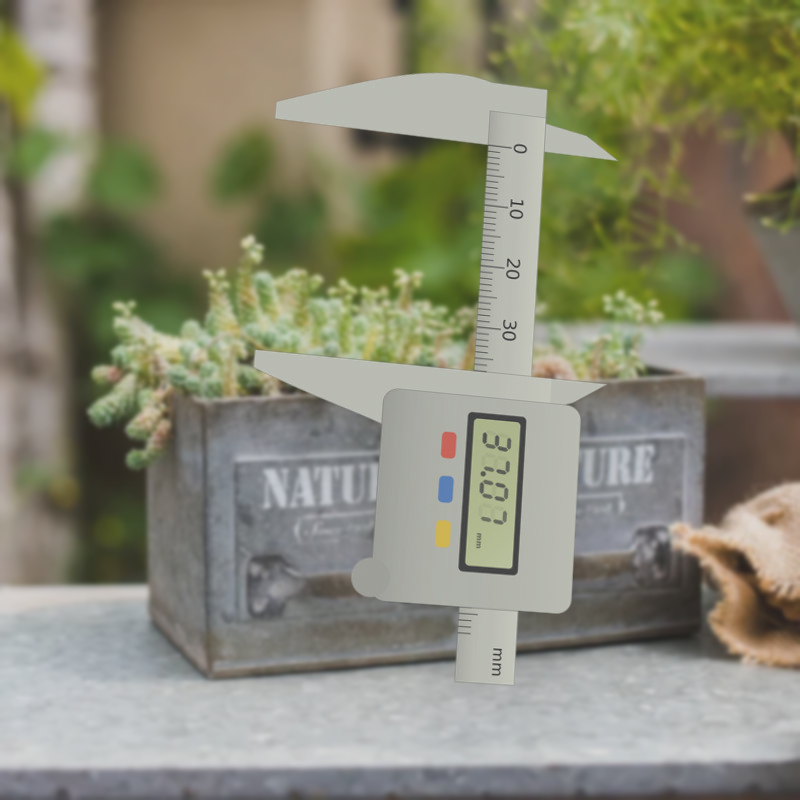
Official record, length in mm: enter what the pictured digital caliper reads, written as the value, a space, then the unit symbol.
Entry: 37.07 mm
